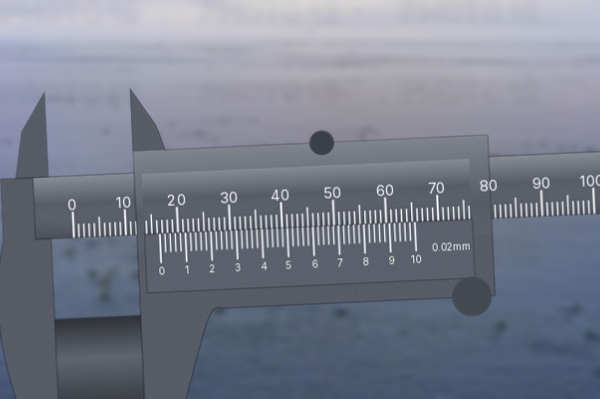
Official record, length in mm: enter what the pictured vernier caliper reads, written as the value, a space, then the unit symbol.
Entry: 16.5 mm
